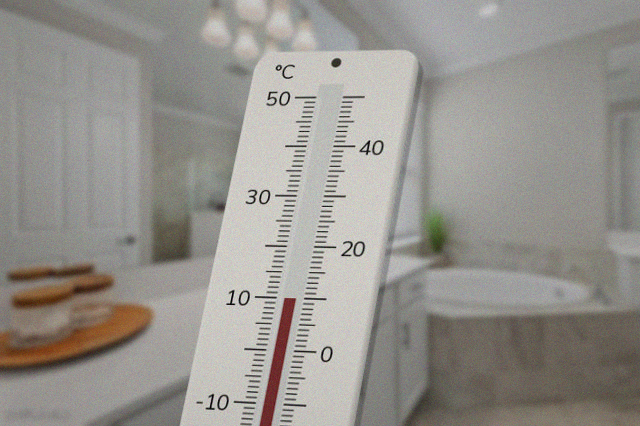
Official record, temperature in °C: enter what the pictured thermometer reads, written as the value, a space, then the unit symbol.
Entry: 10 °C
